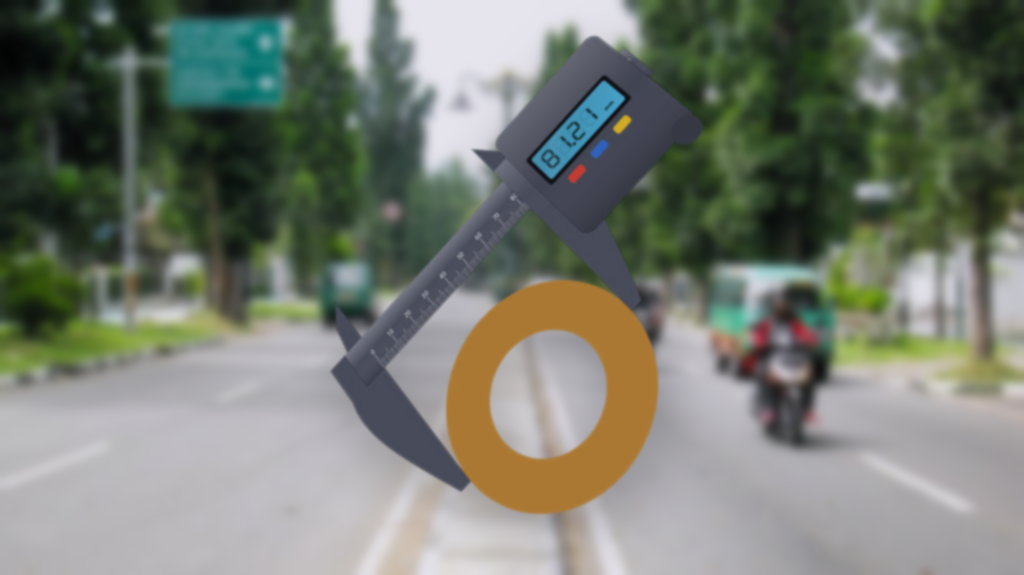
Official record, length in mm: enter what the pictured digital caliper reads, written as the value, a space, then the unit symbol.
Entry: 81.21 mm
